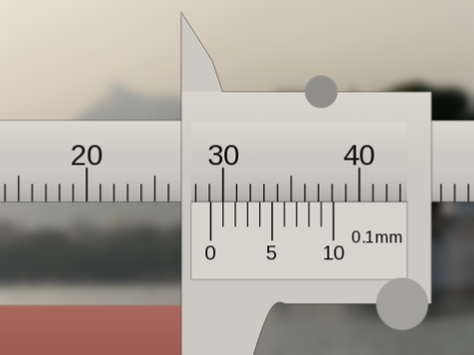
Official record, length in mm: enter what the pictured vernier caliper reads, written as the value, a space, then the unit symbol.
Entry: 29.1 mm
